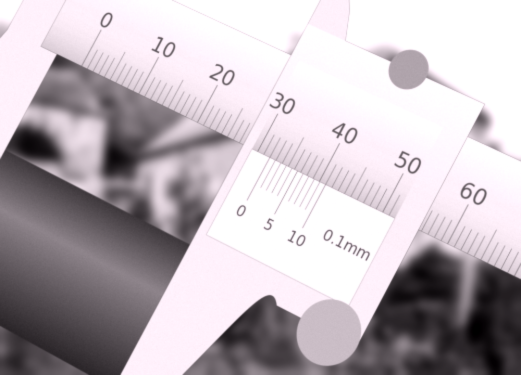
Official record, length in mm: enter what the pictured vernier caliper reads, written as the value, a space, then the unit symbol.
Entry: 32.0 mm
